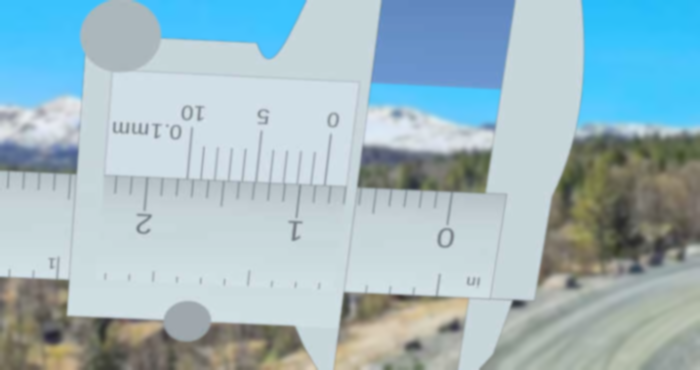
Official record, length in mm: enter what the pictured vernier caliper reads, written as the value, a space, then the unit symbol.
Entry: 8.4 mm
